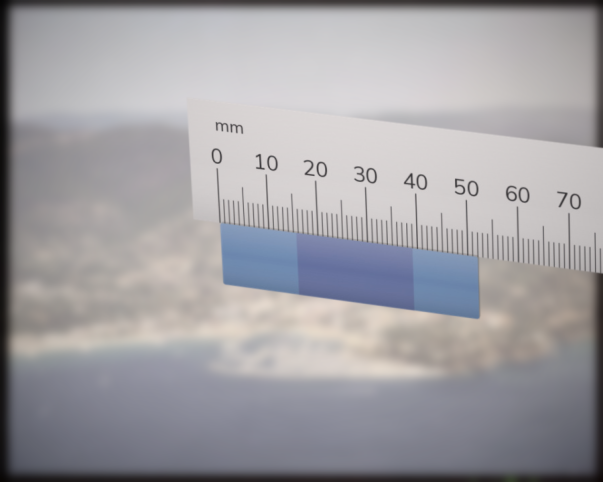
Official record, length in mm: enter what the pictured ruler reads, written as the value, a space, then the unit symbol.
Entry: 52 mm
